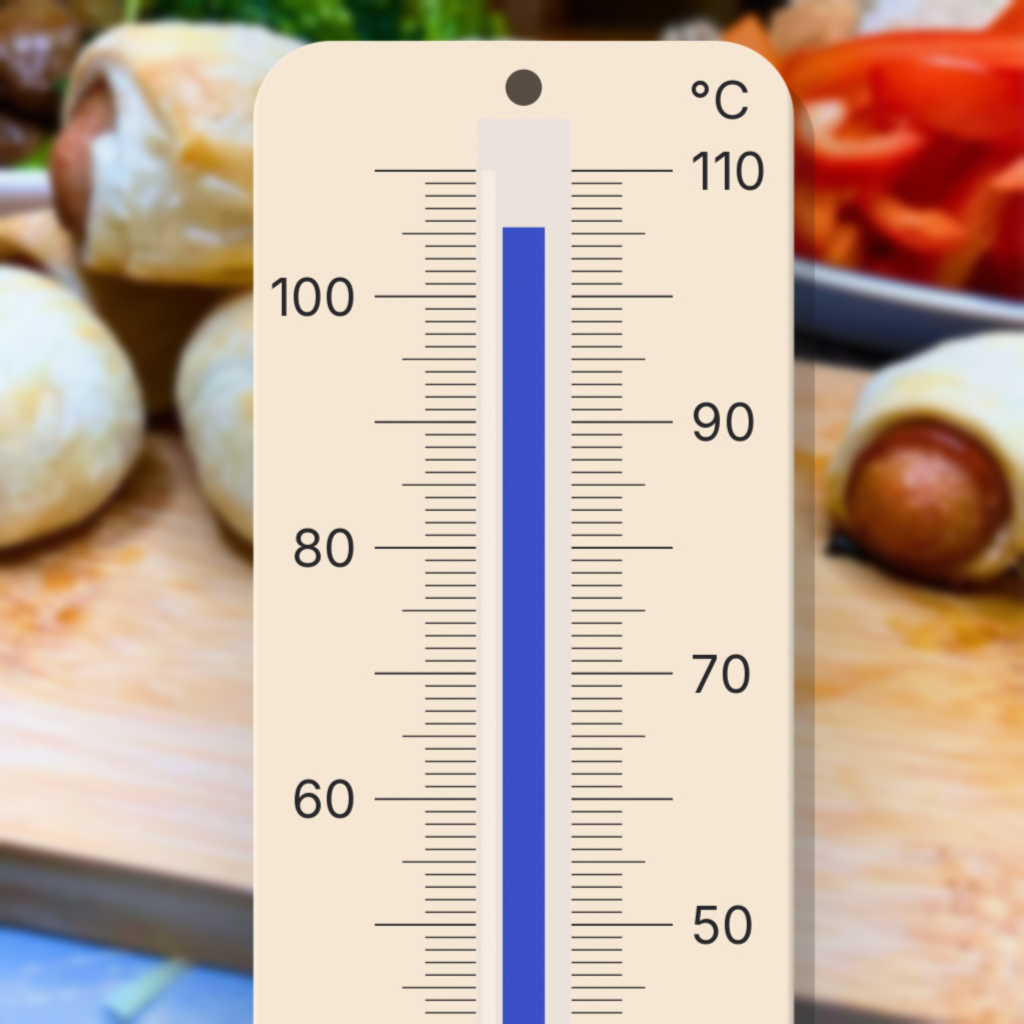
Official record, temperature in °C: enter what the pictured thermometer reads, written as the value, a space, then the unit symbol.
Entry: 105.5 °C
